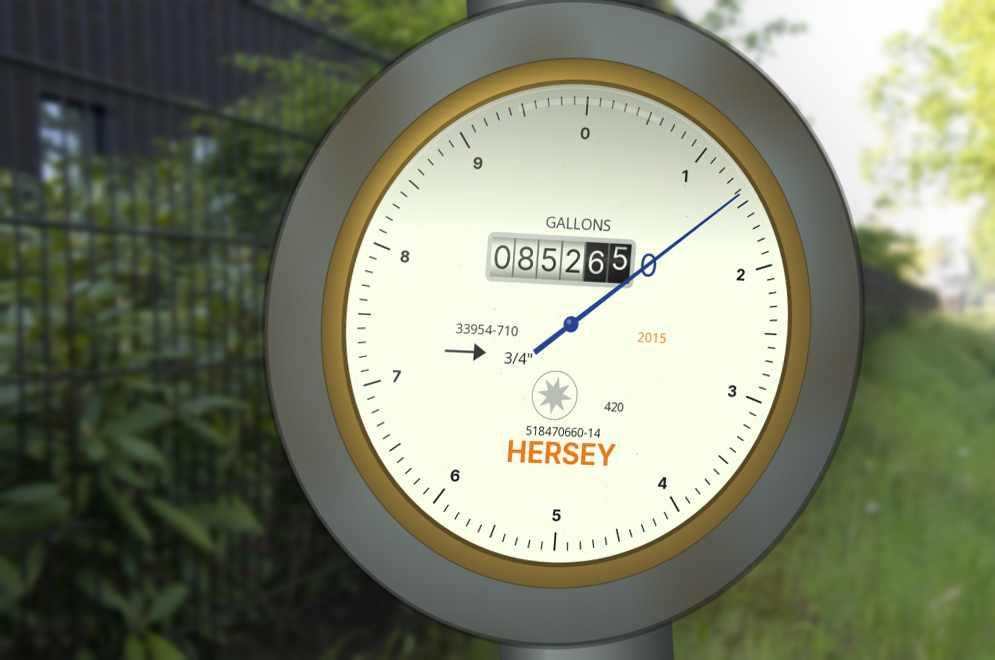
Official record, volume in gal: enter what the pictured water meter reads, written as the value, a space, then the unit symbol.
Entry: 852651.4 gal
